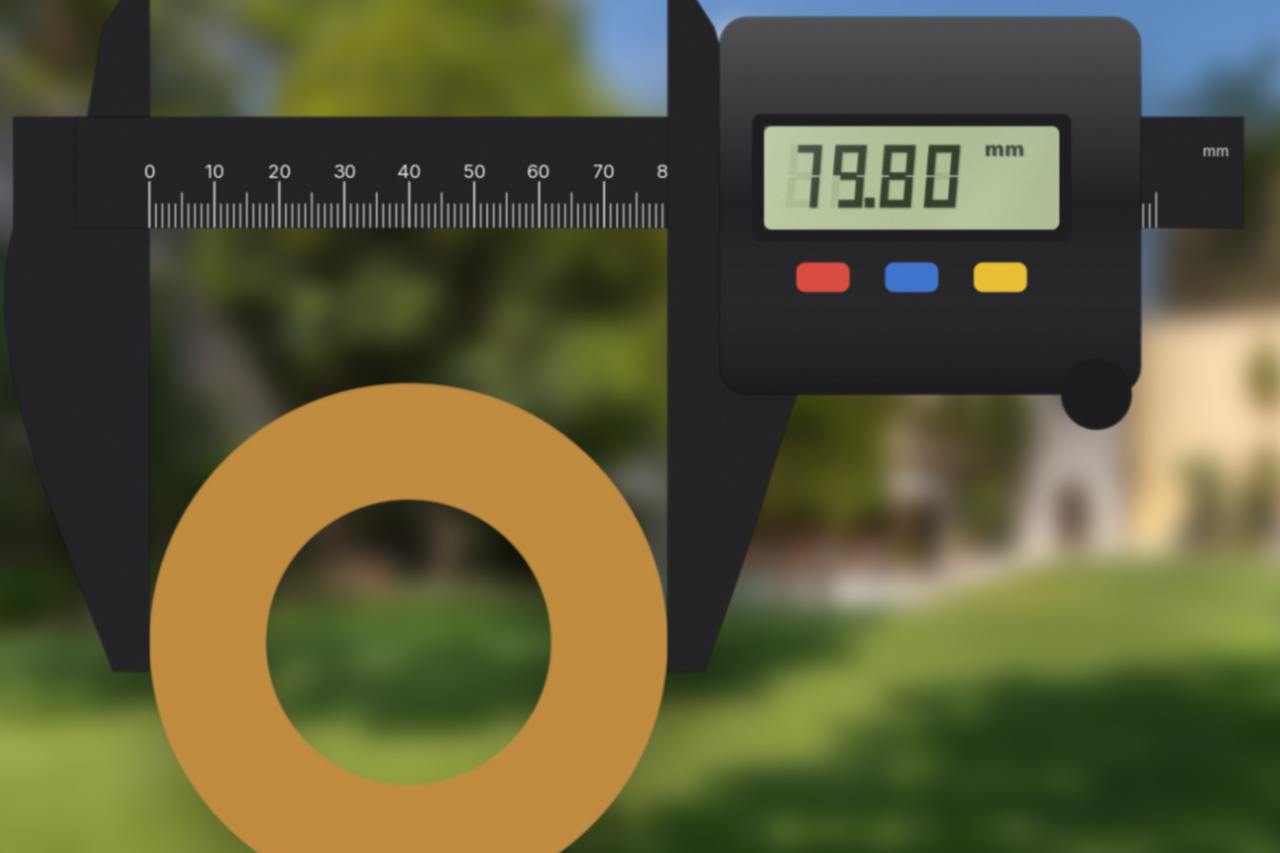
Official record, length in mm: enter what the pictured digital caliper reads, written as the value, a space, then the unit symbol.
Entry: 79.80 mm
